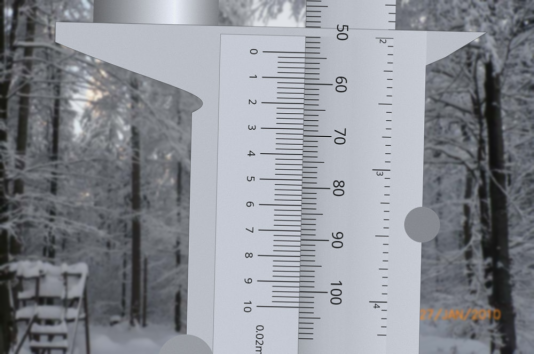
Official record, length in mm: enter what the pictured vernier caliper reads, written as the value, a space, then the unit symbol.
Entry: 54.0 mm
